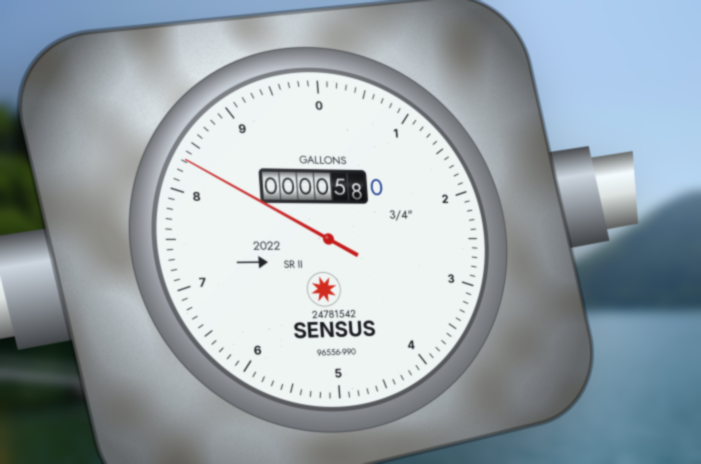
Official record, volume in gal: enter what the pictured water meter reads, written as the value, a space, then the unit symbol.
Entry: 578.3 gal
